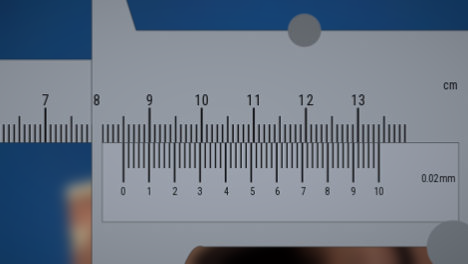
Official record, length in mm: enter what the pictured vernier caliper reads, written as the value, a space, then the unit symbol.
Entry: 85.0 mm
